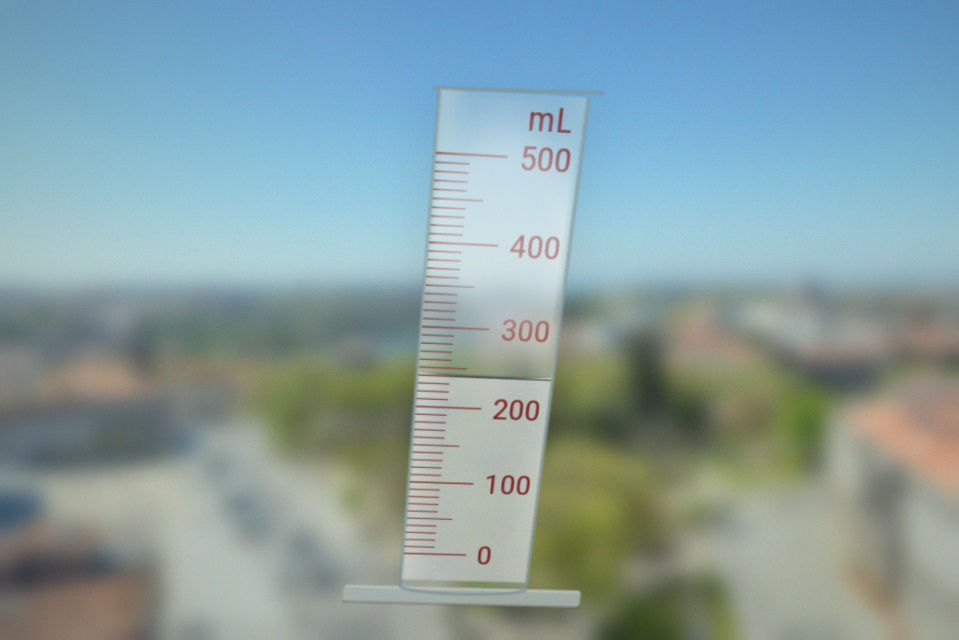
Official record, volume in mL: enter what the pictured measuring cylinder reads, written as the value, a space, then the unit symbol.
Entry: 240 mL
